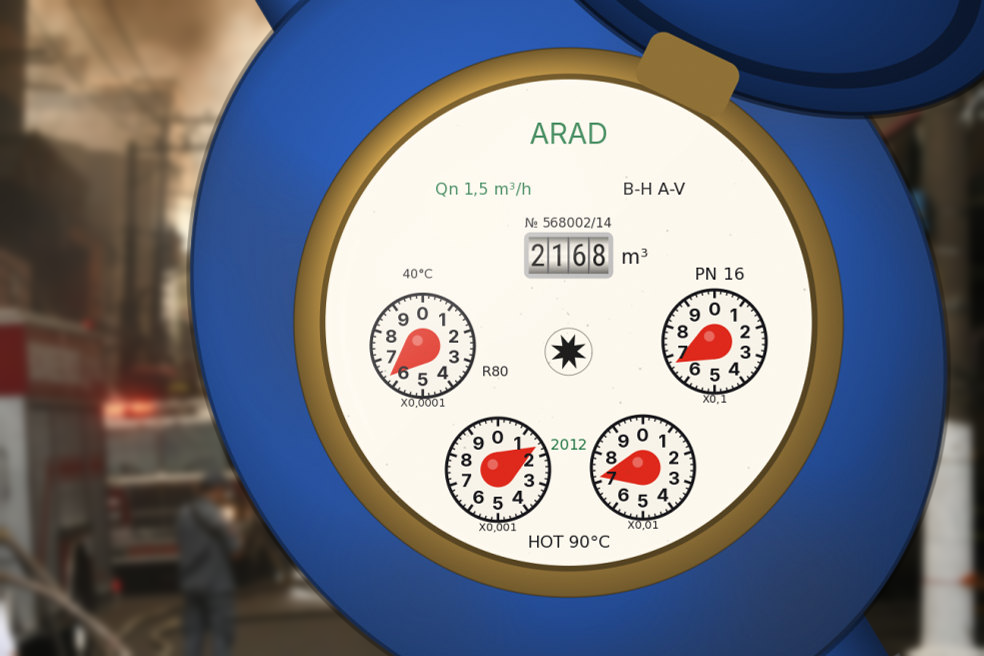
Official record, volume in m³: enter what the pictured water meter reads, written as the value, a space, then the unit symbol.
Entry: 2168.6716 m³
